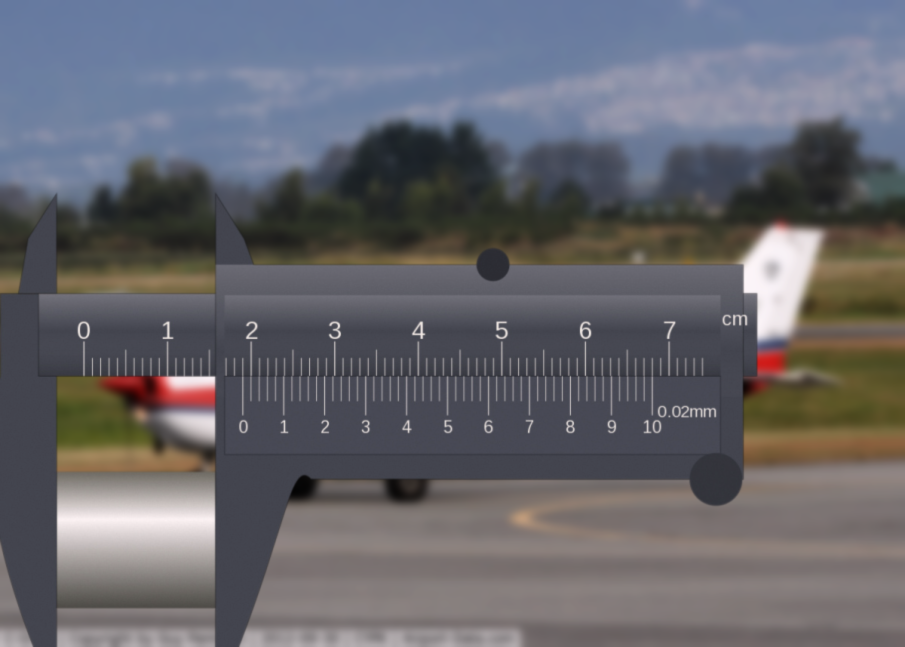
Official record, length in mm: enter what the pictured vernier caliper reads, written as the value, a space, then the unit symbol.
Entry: 19.0 mm
